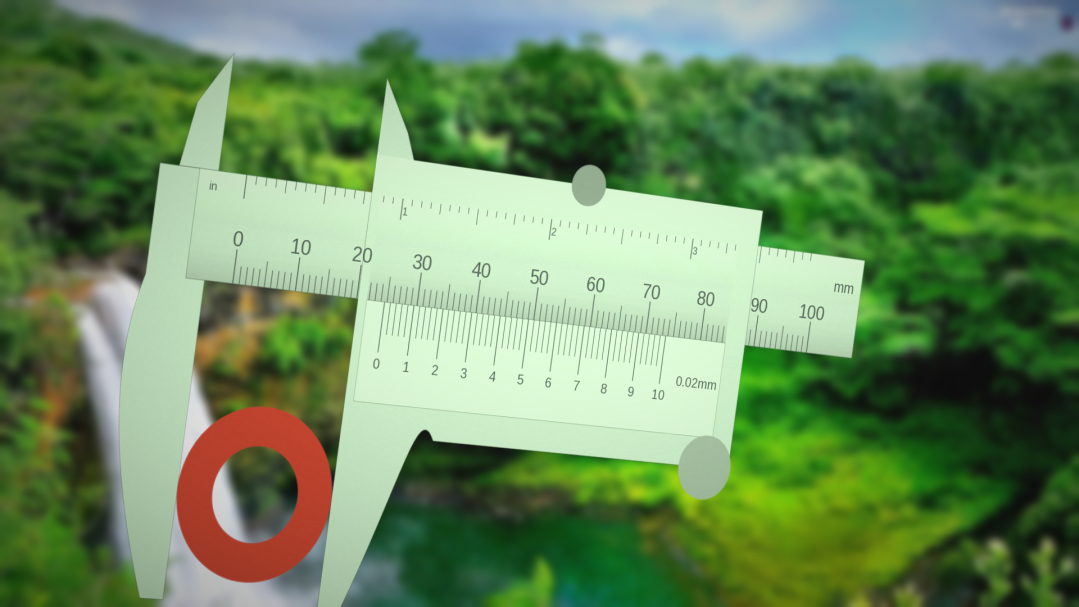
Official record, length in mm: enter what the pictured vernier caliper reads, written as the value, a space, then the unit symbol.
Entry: 24.6 mm
